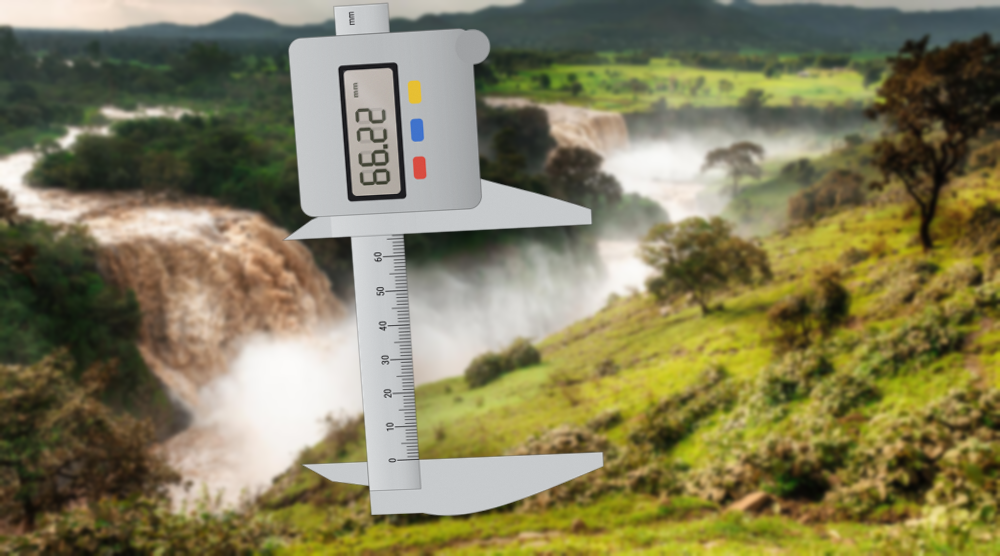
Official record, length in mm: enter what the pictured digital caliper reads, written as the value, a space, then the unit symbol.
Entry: 66.22 mm
